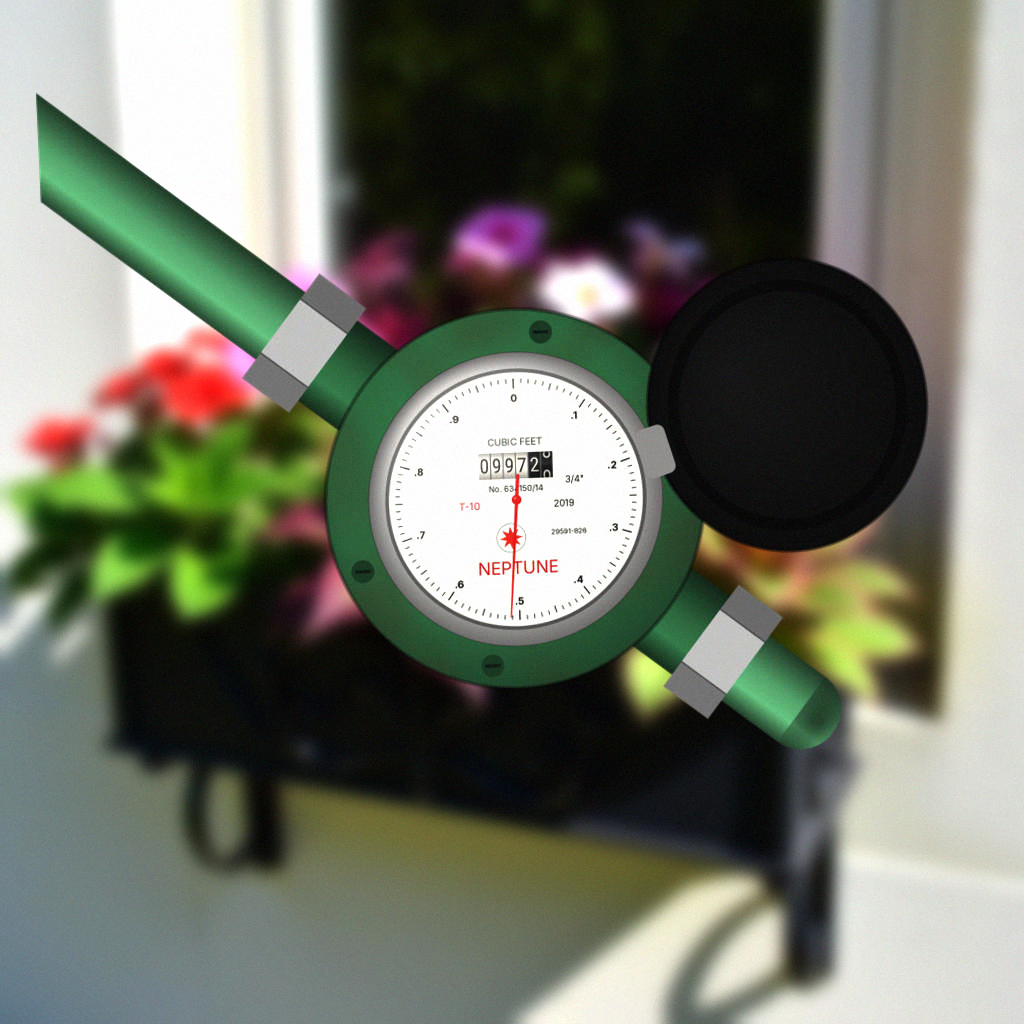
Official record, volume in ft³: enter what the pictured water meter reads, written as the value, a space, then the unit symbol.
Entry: 99728.51 ft³
